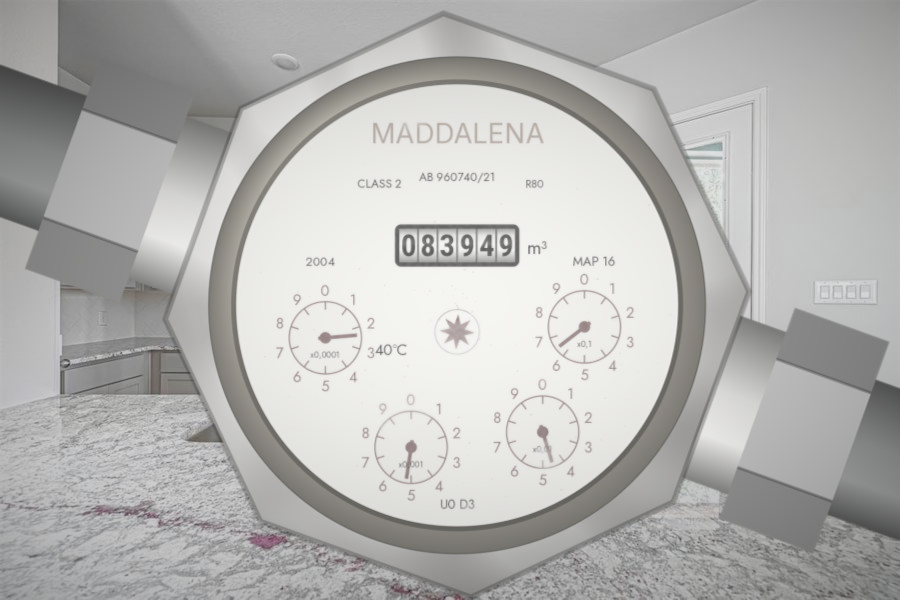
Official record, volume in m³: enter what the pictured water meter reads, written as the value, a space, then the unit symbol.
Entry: 83949.6452 m³
